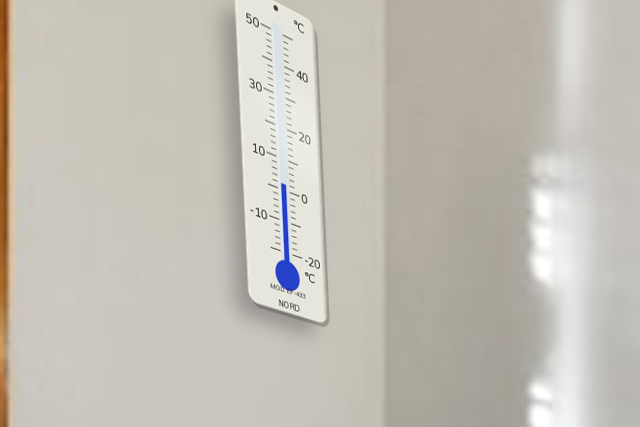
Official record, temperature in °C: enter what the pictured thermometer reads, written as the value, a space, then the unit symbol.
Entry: 2 °C
